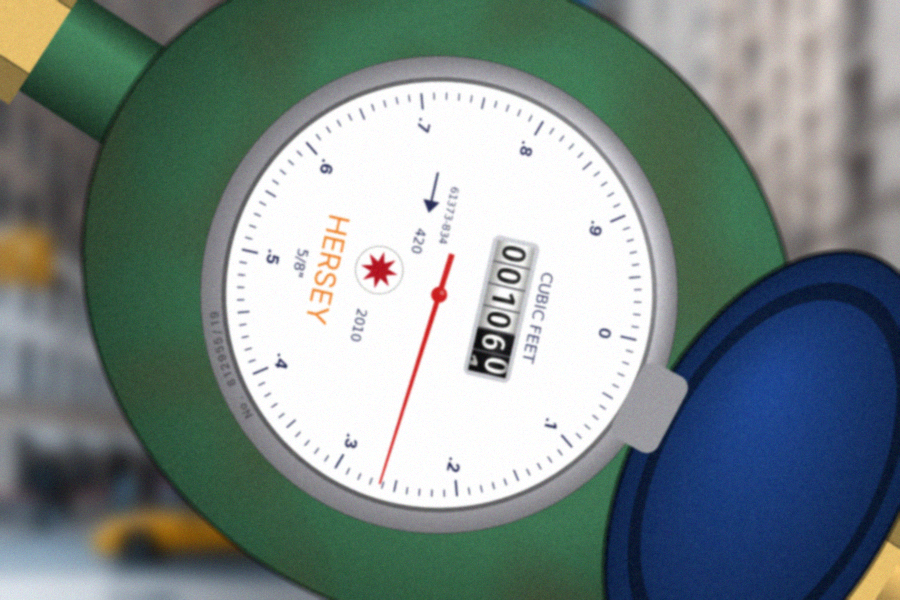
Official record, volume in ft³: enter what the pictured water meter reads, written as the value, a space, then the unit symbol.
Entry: 1060.26 ft³
